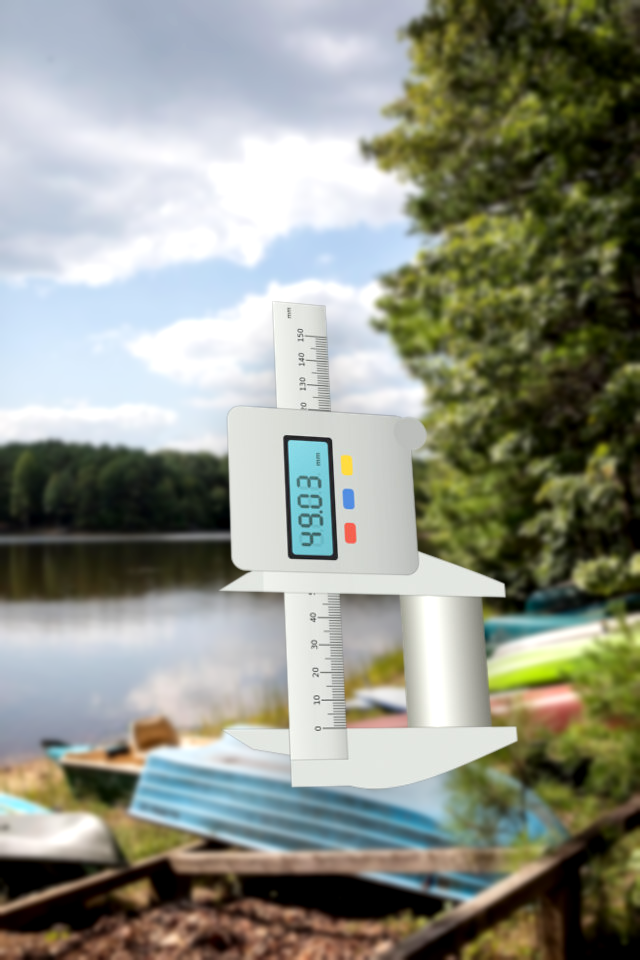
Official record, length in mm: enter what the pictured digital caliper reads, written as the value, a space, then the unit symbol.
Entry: 49.03 mm
